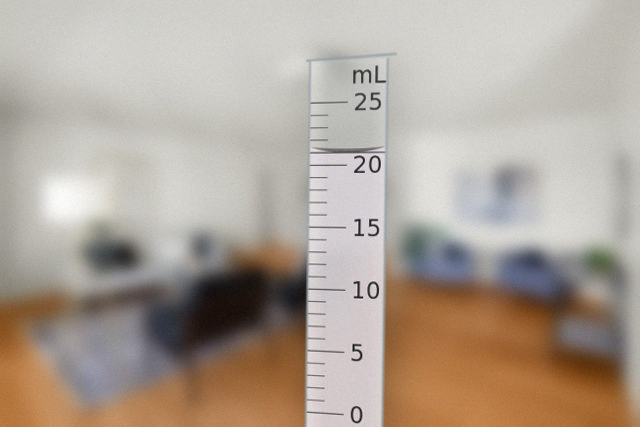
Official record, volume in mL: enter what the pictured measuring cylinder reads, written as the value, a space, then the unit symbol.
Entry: 21 mL
